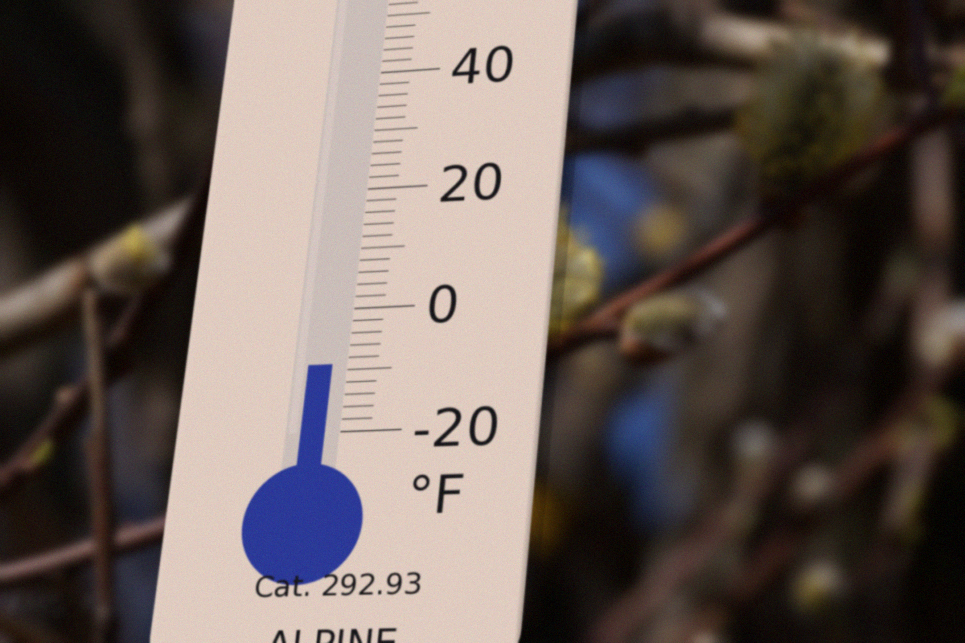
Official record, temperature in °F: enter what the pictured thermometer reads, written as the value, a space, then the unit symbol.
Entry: -9 °F
